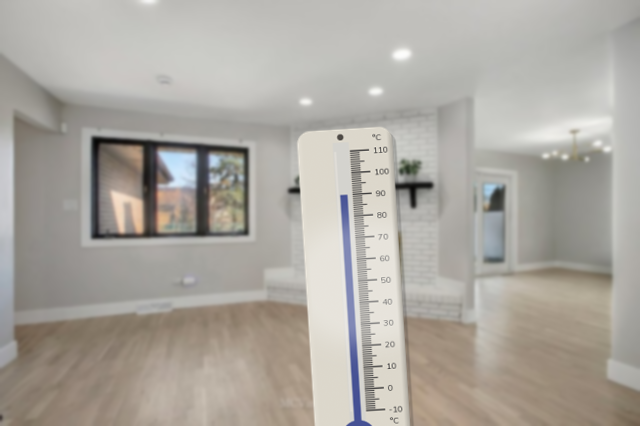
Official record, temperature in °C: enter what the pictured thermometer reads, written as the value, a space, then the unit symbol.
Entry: 90 °C
